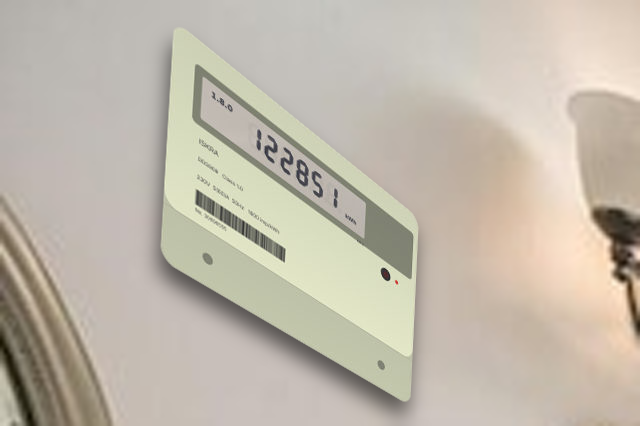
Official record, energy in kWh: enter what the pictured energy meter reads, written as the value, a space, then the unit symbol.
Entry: 122851 kWh
